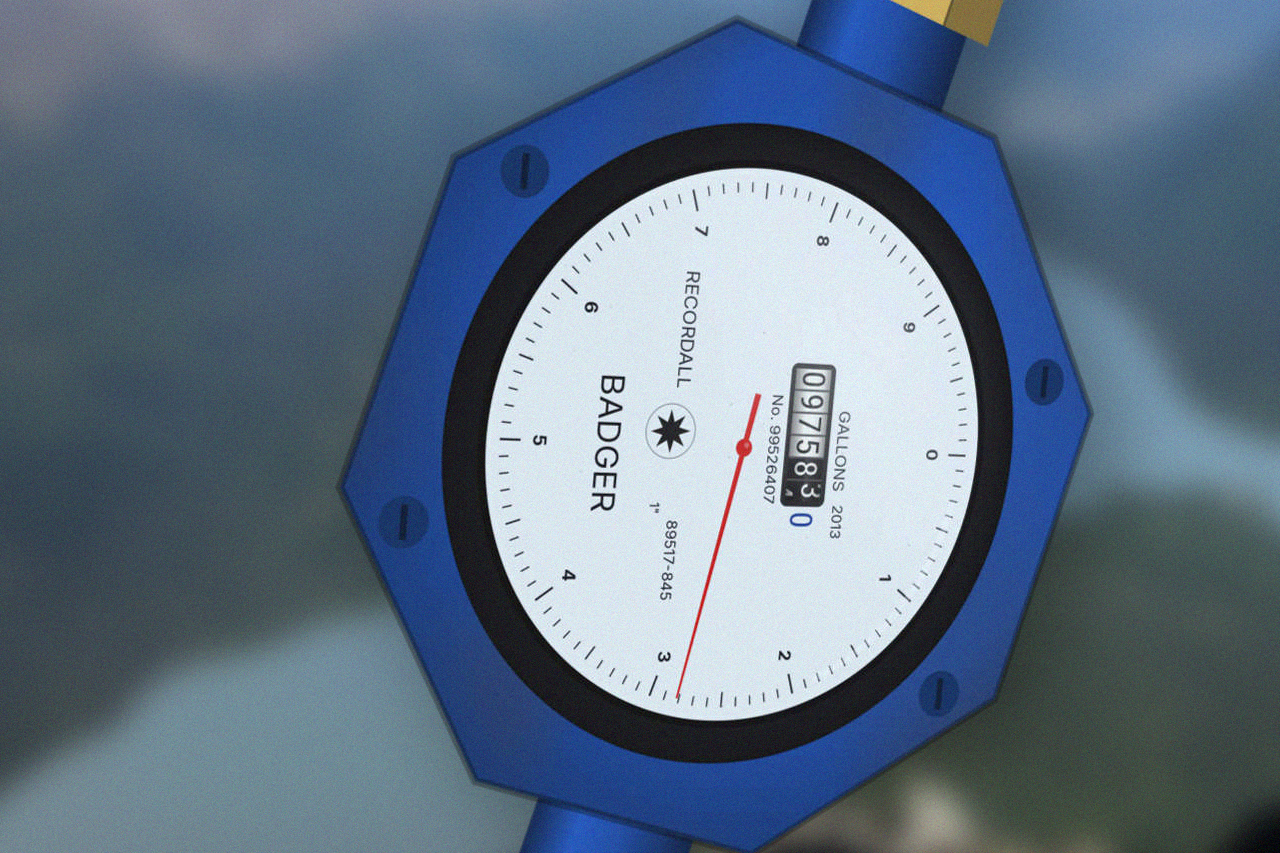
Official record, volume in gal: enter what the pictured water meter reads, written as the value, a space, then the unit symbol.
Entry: 975832.8 gal
